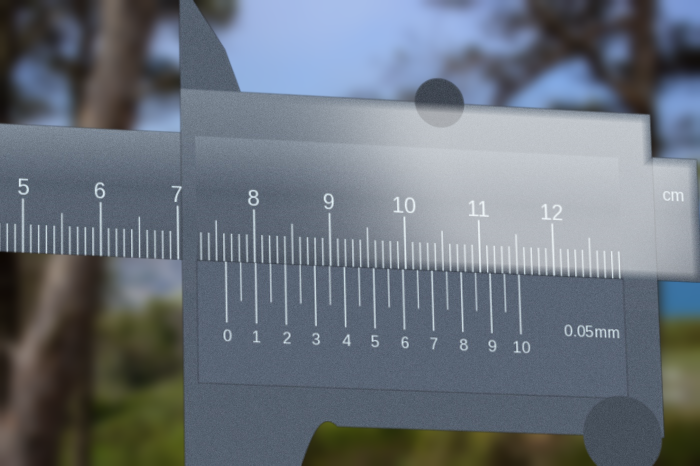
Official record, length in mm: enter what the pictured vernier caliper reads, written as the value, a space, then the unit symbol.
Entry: 76.2 mm
